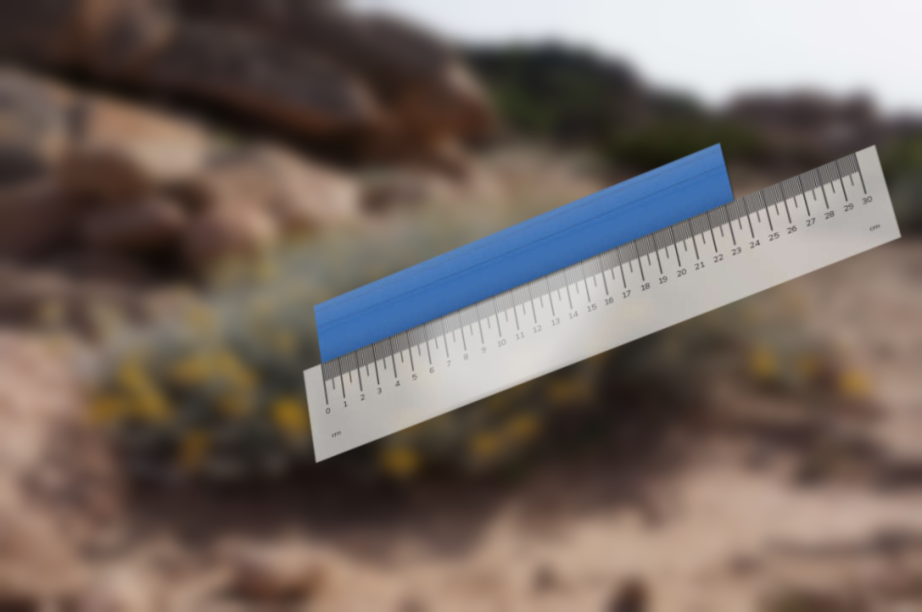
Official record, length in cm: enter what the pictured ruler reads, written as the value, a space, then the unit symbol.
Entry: 23.5 cm
